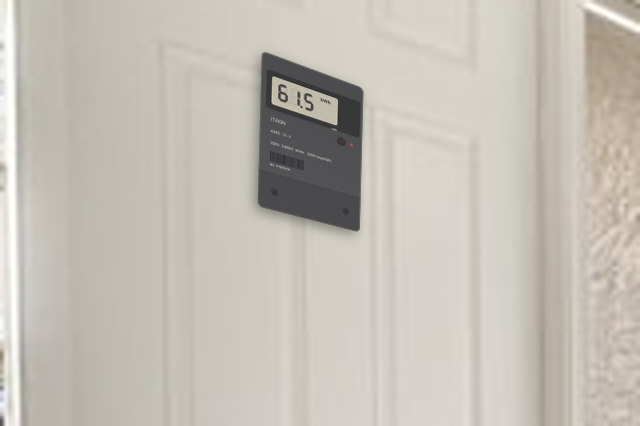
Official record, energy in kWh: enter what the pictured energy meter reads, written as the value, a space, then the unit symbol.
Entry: 61.5 kWh
